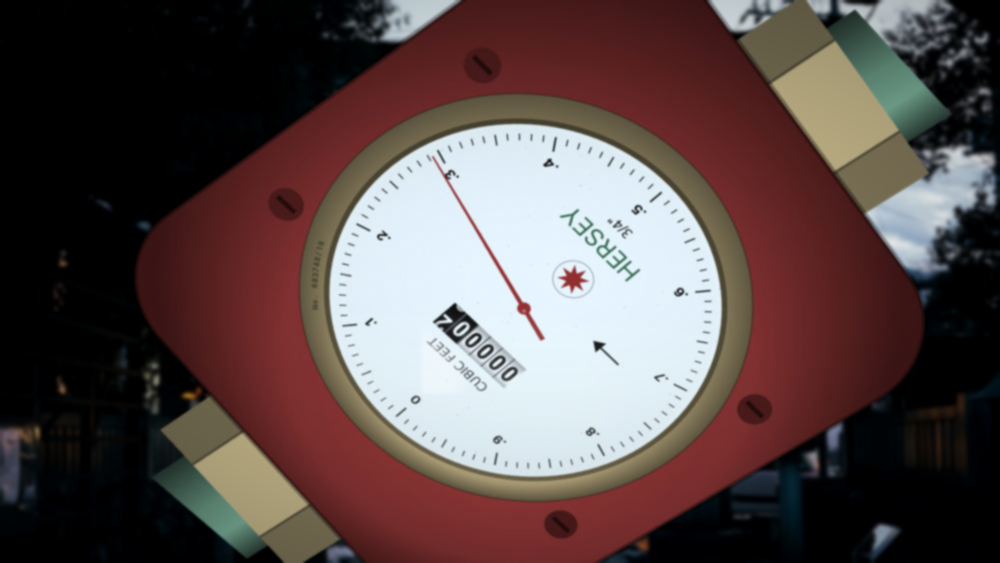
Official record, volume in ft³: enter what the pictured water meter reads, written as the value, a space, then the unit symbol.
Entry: 2.29 ft³
